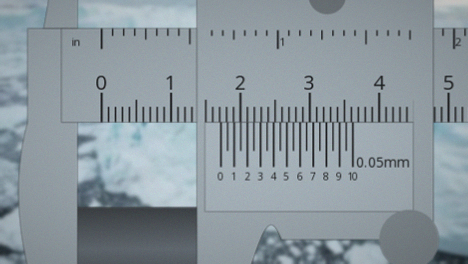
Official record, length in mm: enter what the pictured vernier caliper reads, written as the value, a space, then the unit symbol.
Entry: 17.2 mm
